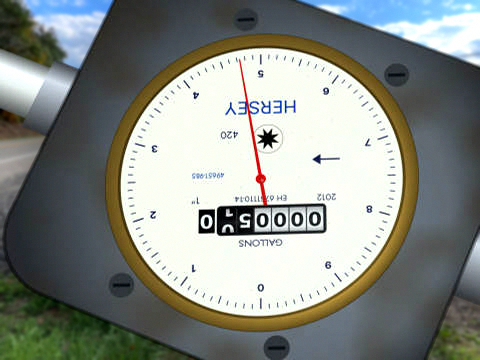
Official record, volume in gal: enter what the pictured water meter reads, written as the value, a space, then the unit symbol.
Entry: 504.7 gal
